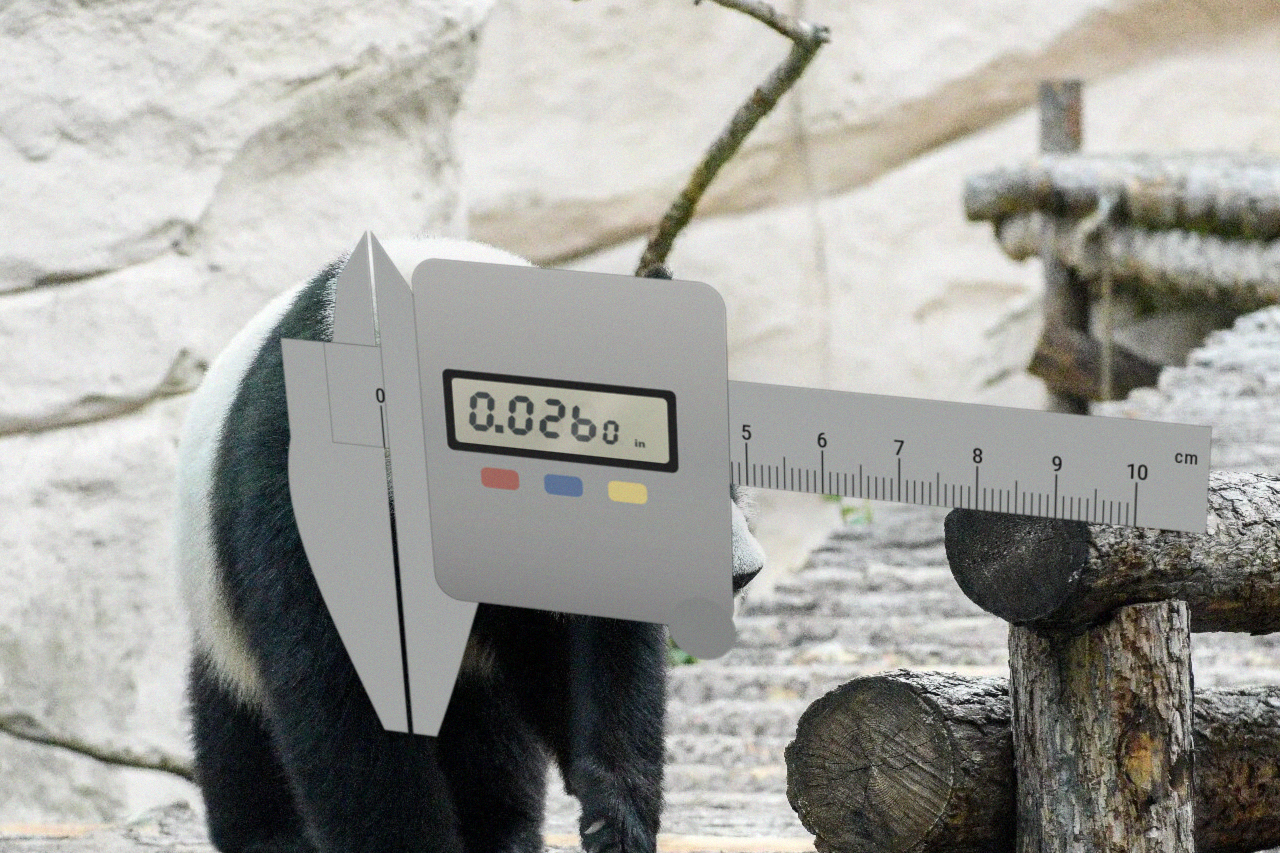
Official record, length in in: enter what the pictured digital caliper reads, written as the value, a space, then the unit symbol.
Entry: 0.0260 in
